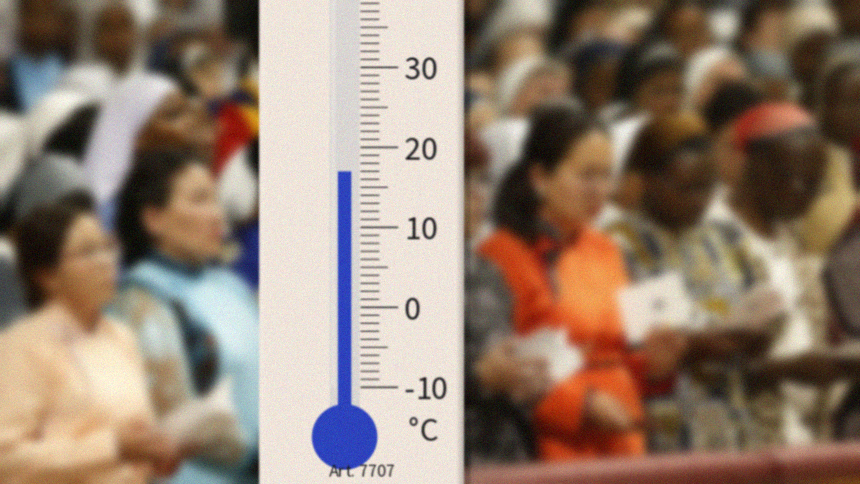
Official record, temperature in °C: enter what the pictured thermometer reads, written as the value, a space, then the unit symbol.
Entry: 17 °C
